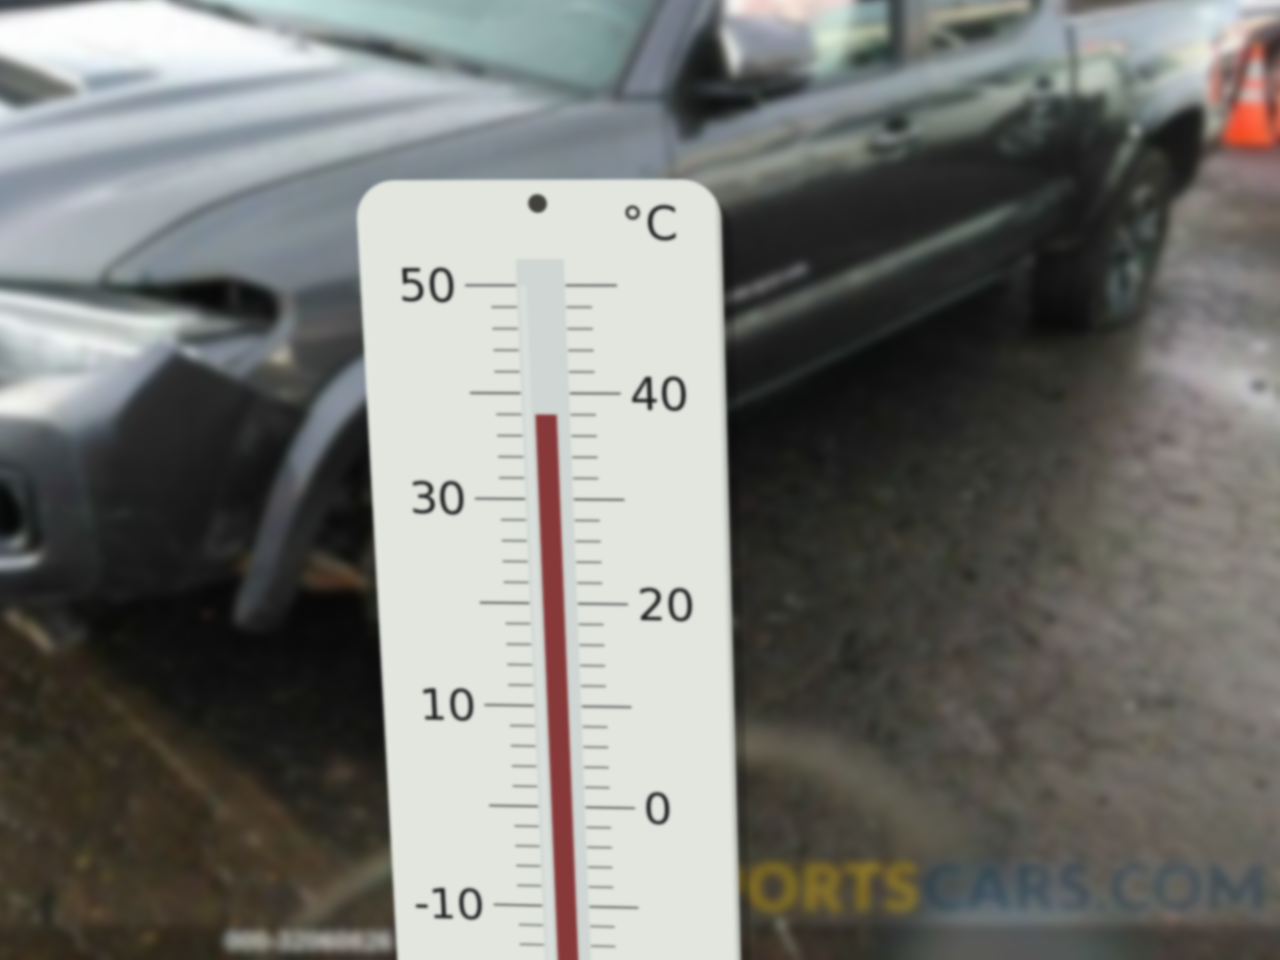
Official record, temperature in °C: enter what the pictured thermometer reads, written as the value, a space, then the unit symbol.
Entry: 38 °C
